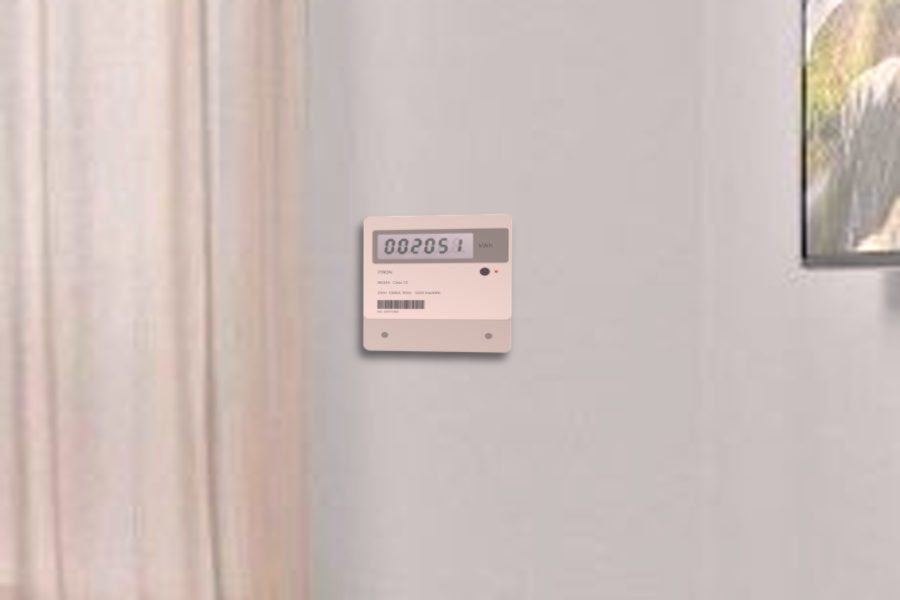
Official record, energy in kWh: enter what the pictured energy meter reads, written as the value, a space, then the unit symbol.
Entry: 2051 kWh
